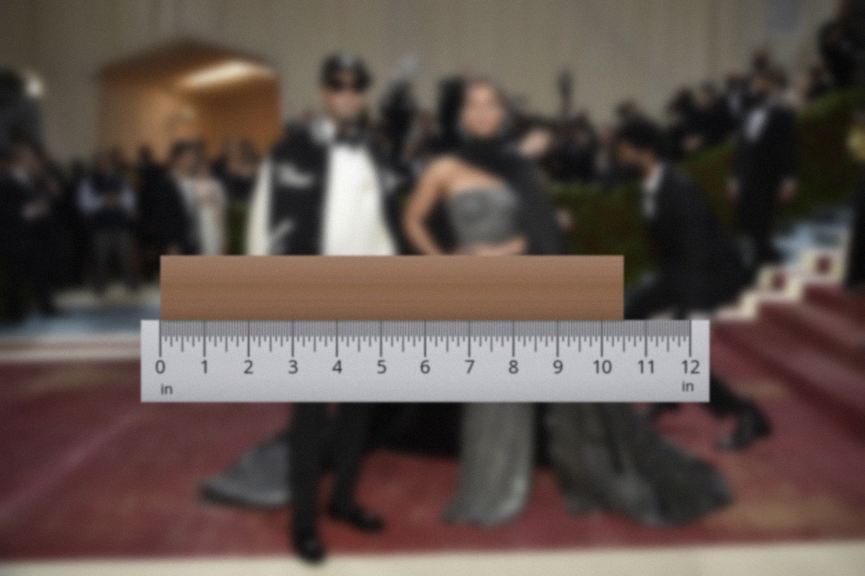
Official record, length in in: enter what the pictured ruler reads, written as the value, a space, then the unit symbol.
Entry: 10.5 in
